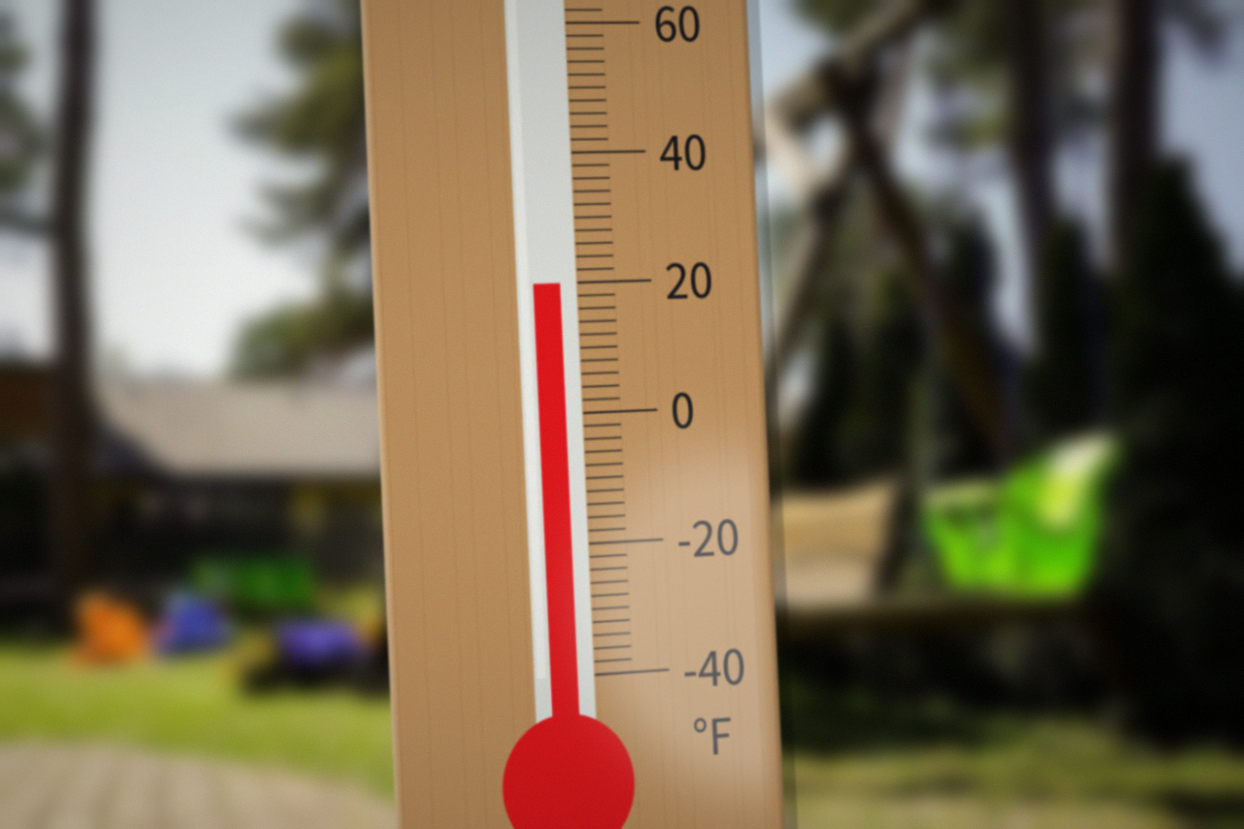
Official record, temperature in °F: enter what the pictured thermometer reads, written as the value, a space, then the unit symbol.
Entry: 20 °F
